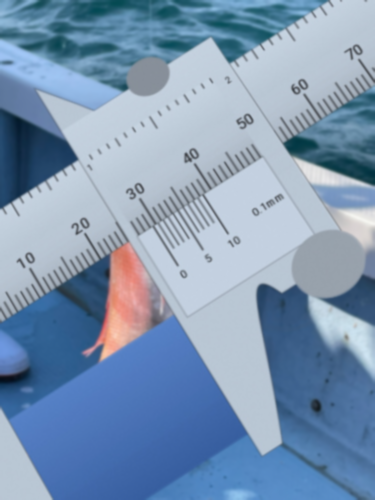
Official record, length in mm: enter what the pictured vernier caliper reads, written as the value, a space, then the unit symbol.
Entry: 29.5 mm
